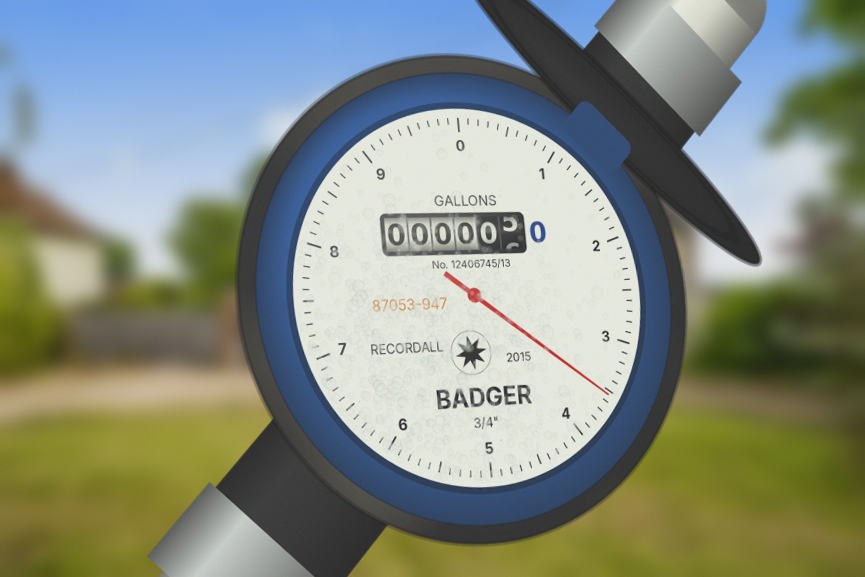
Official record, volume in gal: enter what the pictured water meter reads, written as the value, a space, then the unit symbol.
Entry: 53.5 gal
